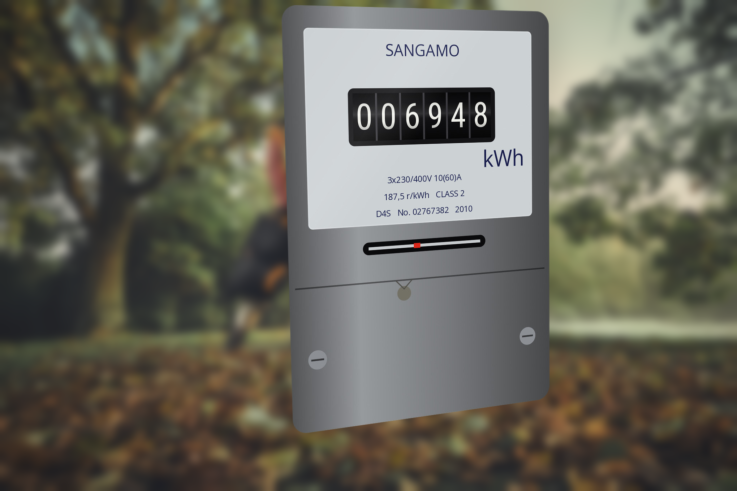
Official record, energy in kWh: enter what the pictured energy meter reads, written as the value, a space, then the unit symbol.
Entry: 6948 kWh
